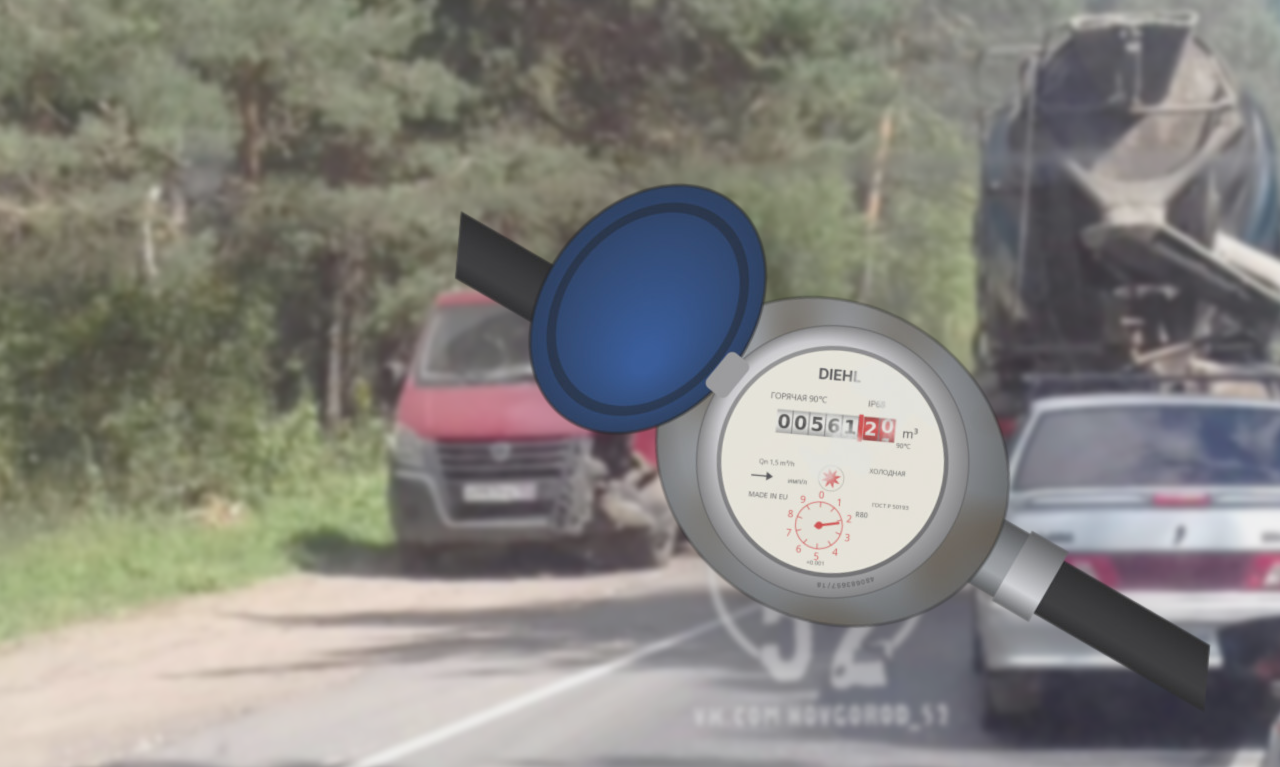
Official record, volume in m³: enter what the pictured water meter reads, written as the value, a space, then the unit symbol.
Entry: 561.202 m³
